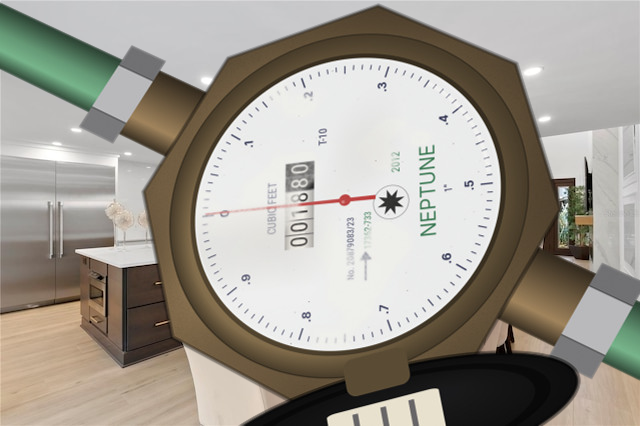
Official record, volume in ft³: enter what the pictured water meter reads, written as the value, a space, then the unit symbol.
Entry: 1880.00 ft³
